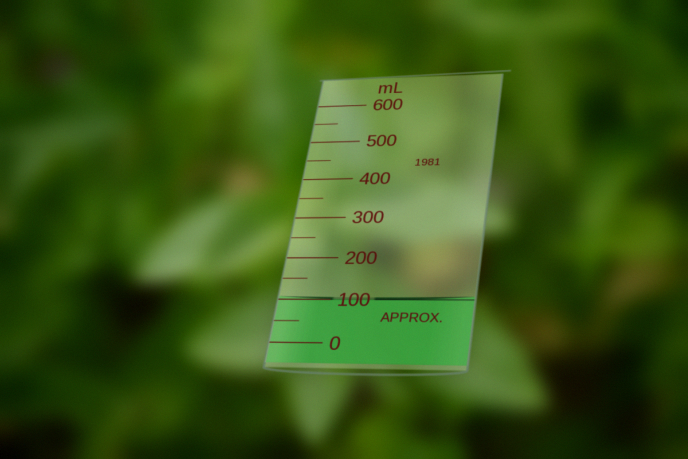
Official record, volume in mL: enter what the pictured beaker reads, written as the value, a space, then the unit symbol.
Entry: 100 mL
